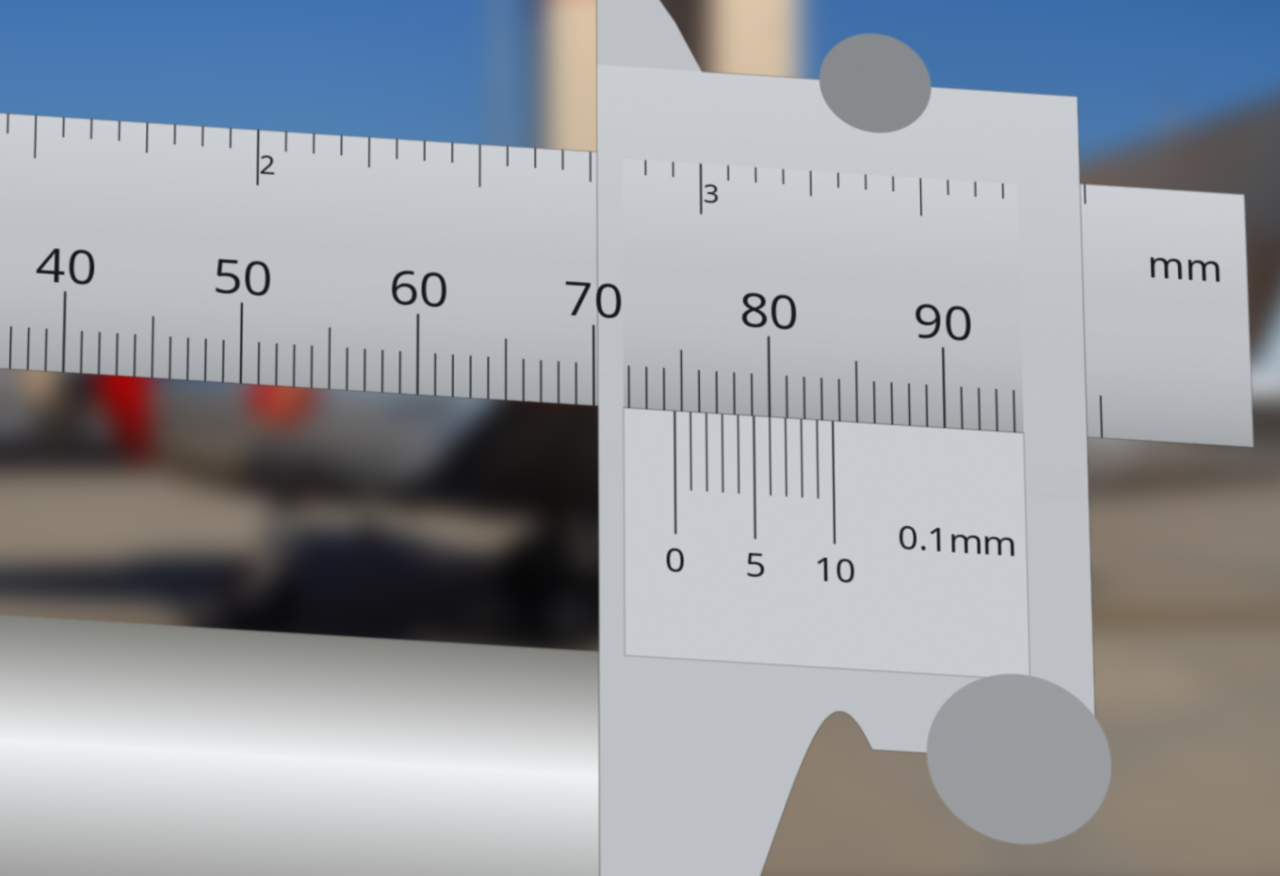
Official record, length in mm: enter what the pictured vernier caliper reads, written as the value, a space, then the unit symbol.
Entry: 74.6 mm
